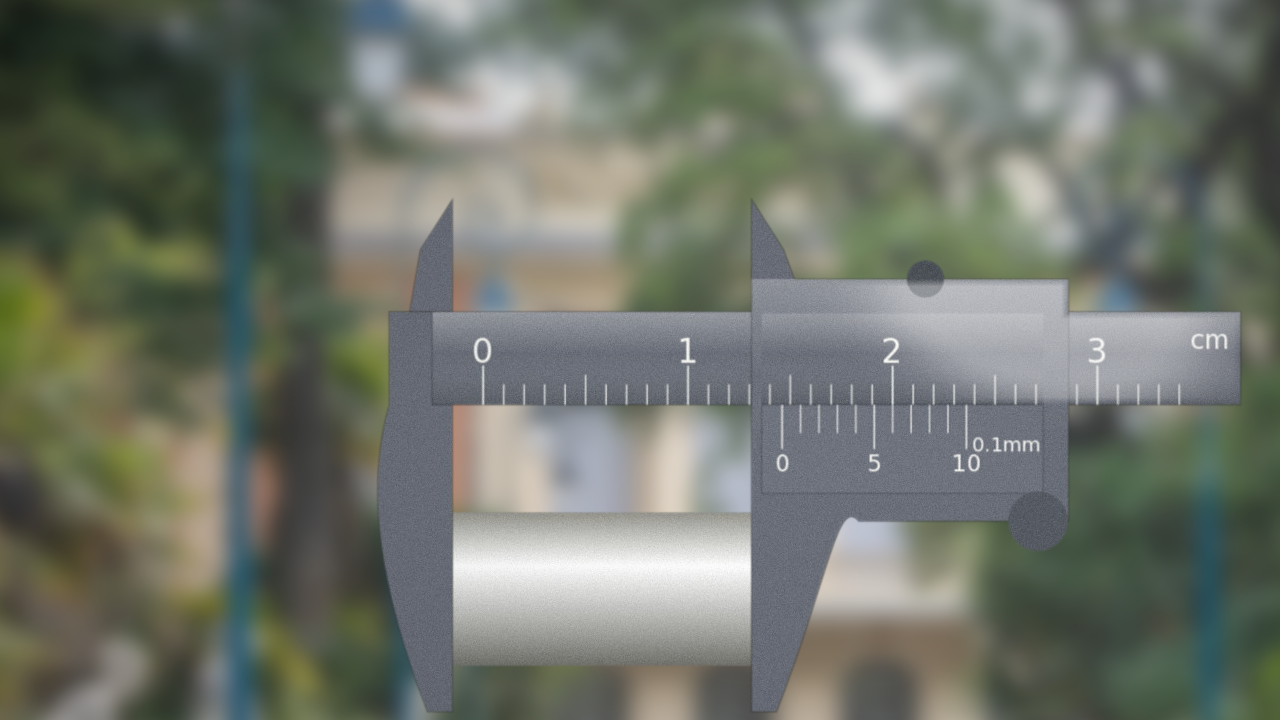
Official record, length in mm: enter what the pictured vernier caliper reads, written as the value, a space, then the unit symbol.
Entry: 14.6 mm
